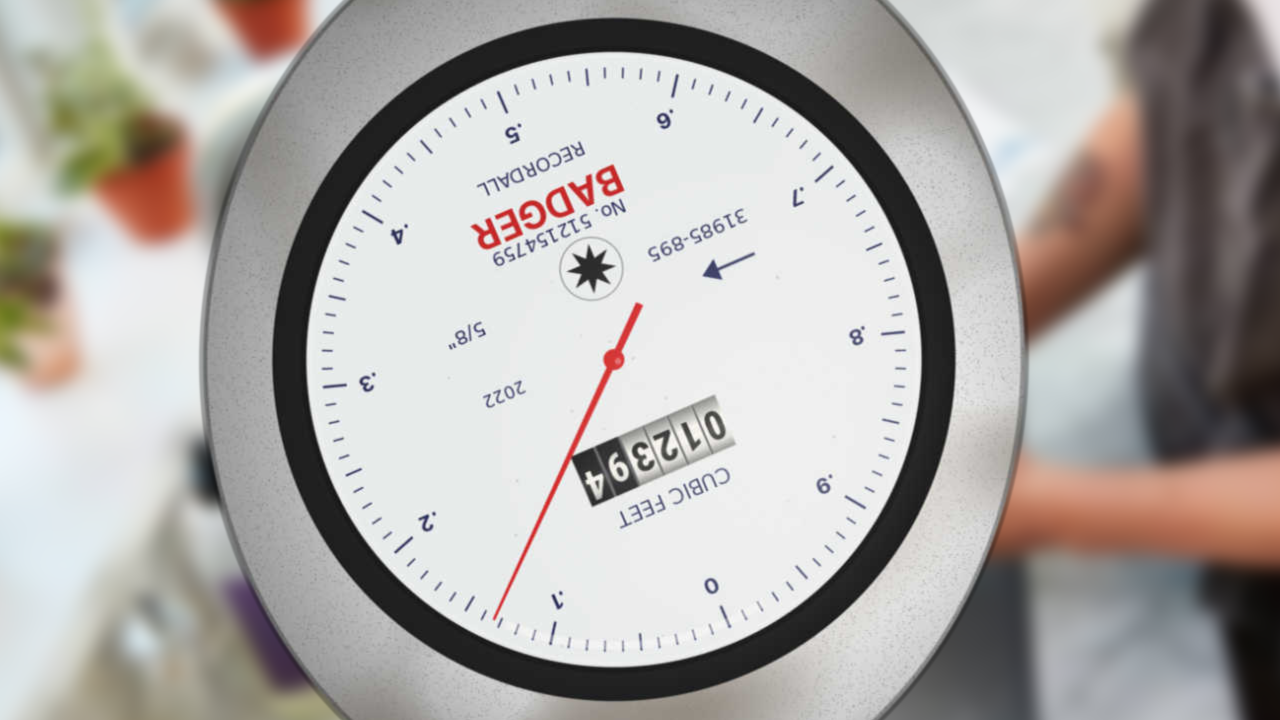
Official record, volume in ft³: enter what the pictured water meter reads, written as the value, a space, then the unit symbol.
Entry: 12394.13 ft³
